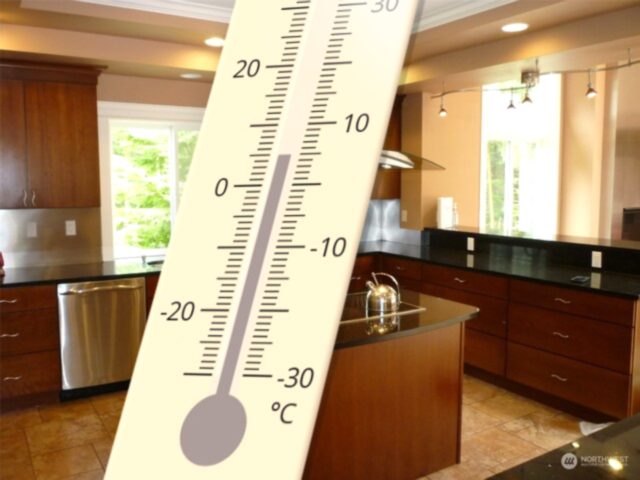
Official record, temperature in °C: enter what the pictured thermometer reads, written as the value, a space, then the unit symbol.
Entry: 5 °C
